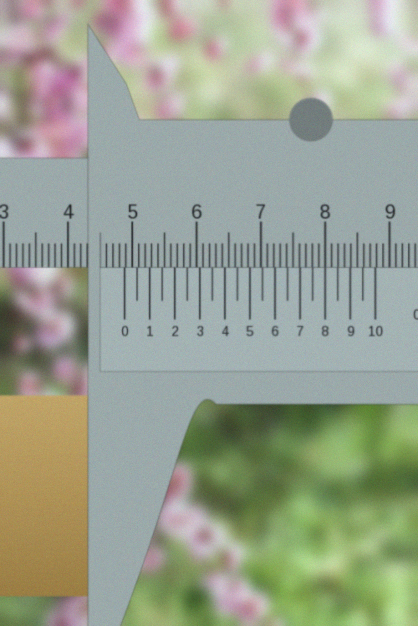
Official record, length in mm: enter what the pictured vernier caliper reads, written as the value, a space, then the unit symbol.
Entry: 48.8 mm
